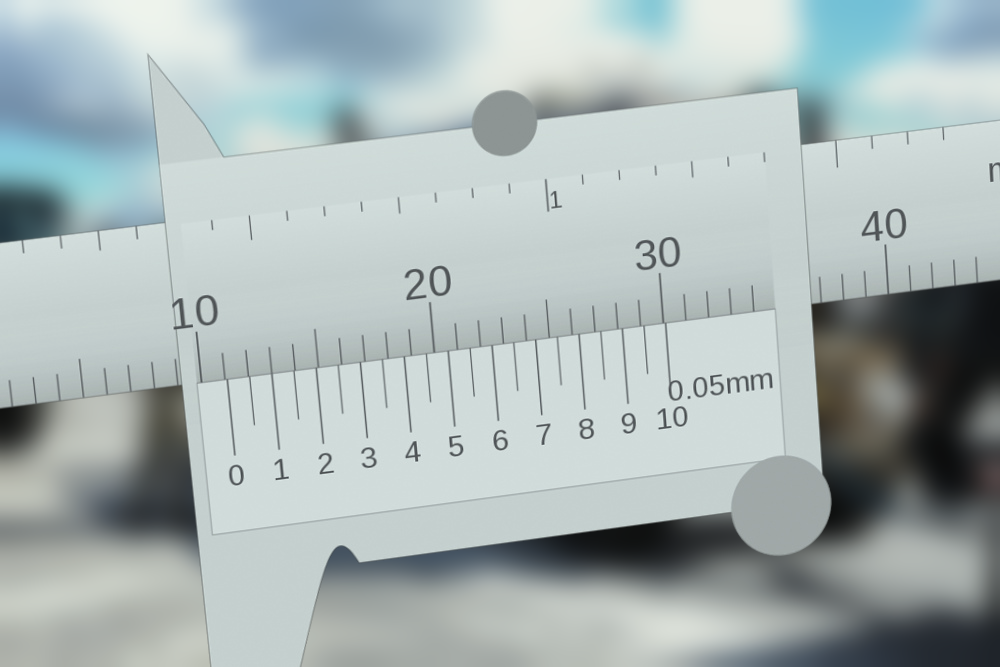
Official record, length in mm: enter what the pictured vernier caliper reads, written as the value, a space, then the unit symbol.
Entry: 11.1 mm
